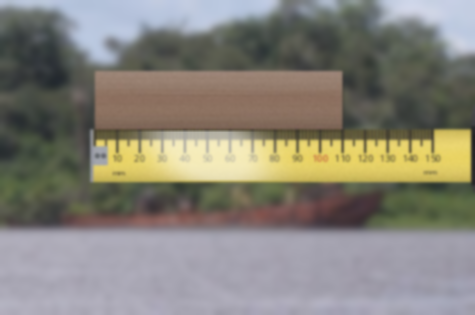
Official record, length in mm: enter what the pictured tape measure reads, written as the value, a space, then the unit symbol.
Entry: 110 mm
